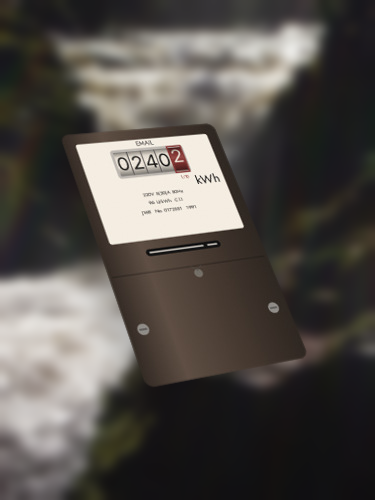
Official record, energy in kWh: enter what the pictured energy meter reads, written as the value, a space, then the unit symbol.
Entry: 240.2 kWh
